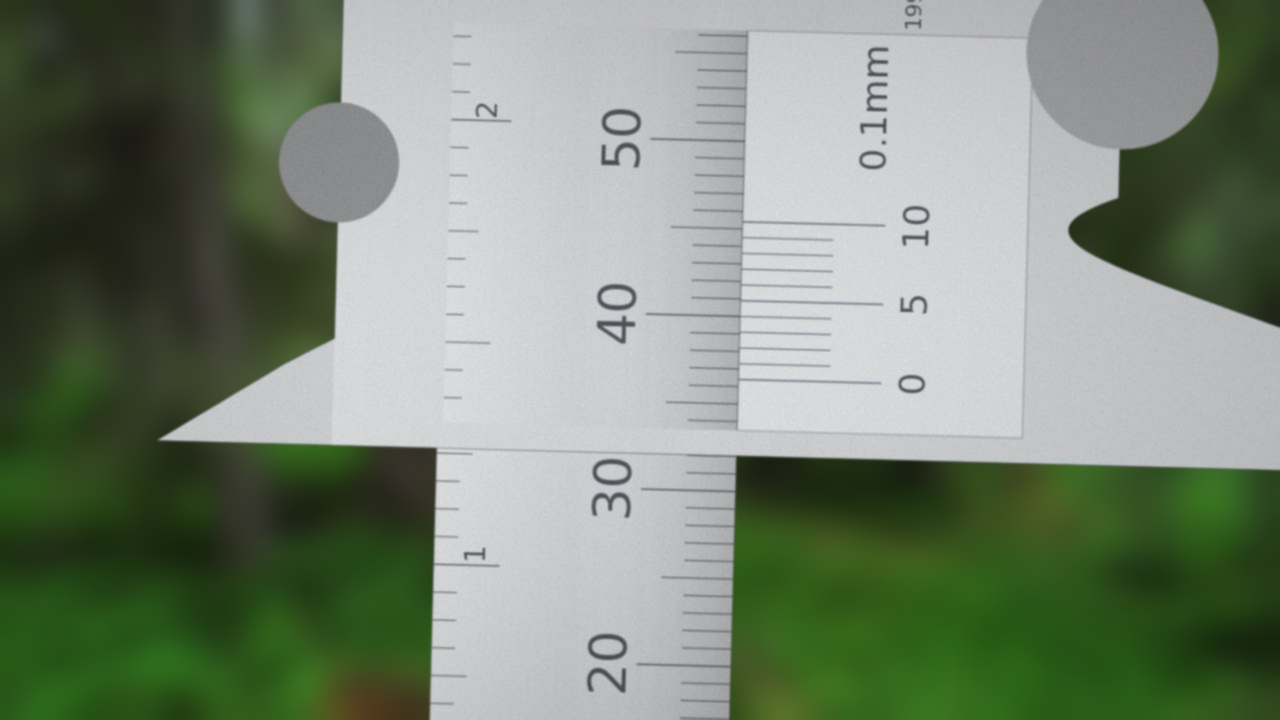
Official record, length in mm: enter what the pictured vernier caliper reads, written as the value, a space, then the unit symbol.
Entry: 36.4 mm
